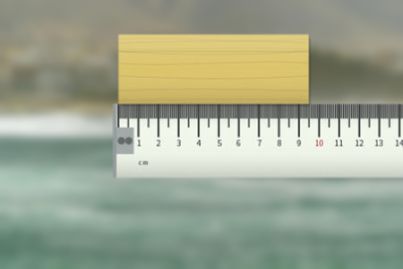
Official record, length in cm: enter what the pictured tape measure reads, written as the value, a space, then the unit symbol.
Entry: 9.5 cm
